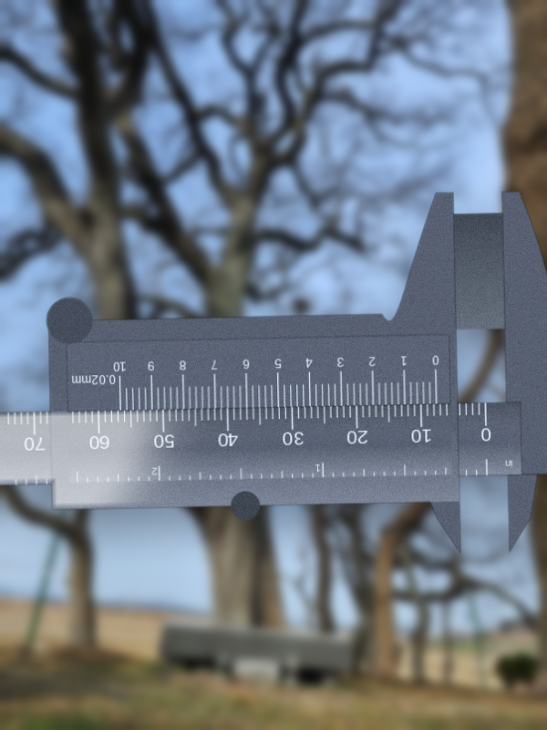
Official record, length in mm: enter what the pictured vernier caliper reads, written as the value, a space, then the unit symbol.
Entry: 7.6 mm
